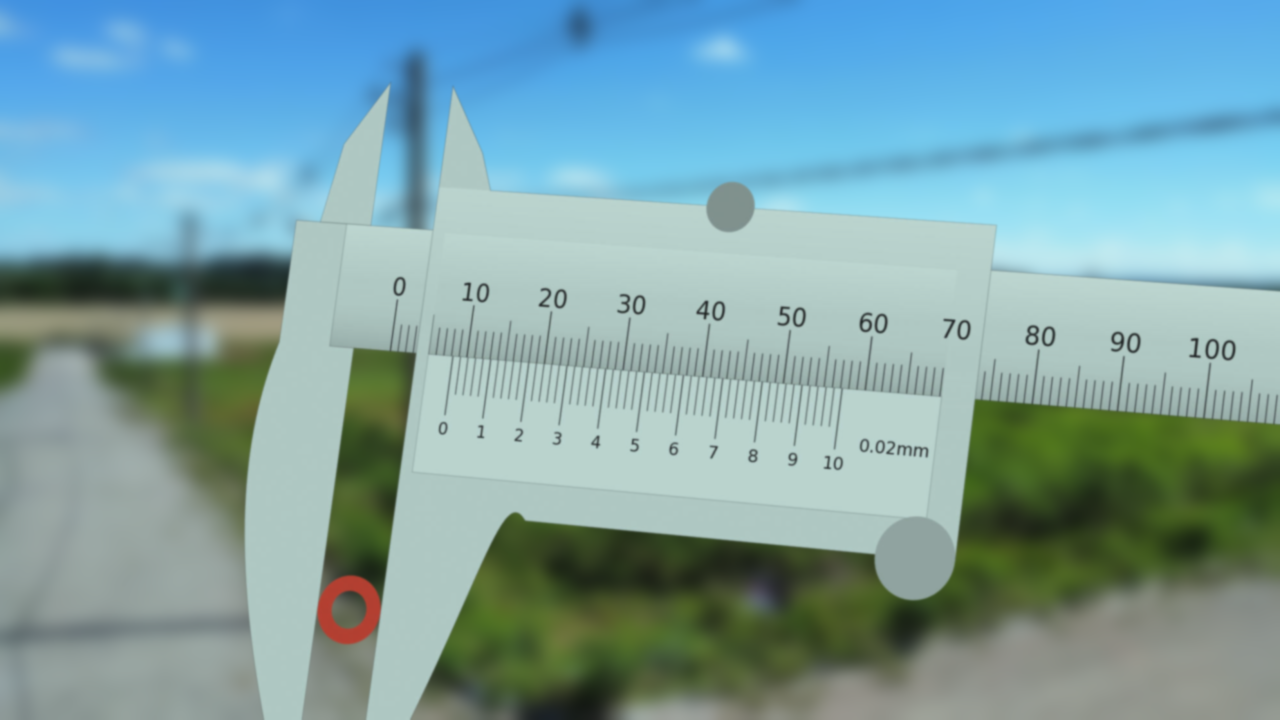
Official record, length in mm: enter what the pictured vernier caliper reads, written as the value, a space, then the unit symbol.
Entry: 8.2 mm
